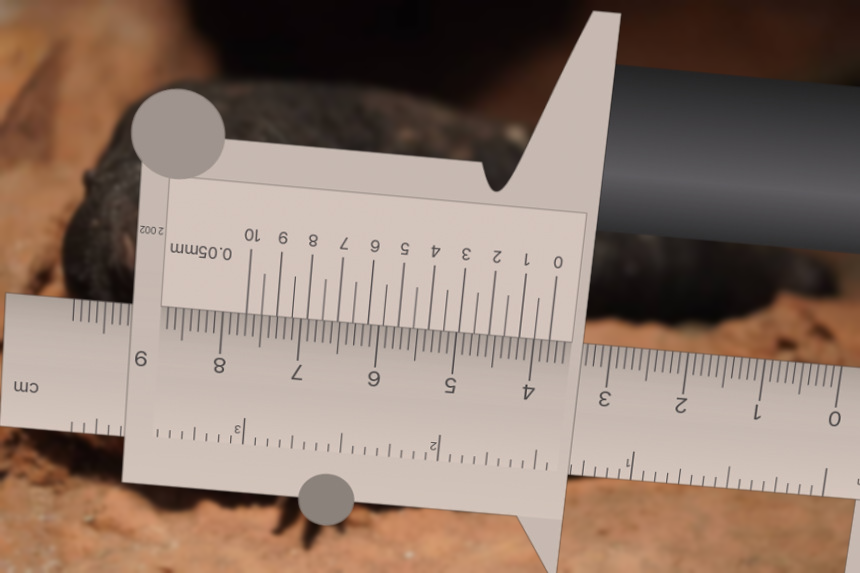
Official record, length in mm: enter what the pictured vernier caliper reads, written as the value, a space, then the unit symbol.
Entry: 38.0 mm
